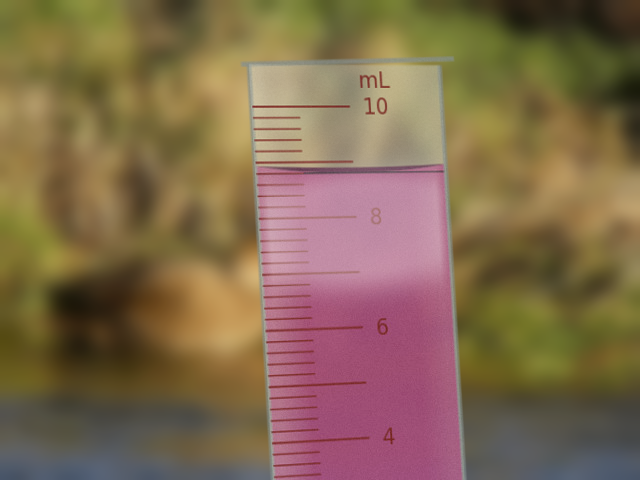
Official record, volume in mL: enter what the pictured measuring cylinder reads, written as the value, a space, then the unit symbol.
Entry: 8.8 mL
